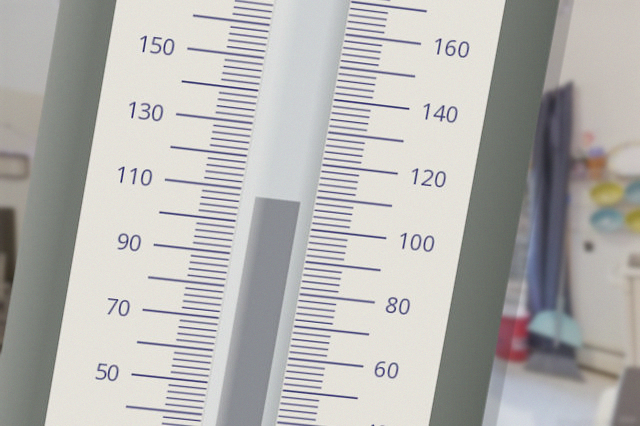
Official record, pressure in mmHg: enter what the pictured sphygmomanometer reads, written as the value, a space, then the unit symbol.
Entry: 108 mmHg
